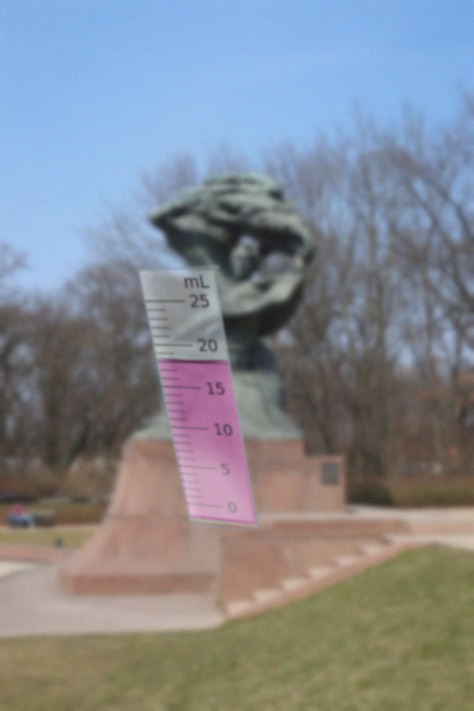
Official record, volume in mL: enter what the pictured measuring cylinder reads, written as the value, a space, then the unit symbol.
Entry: 18 mL
